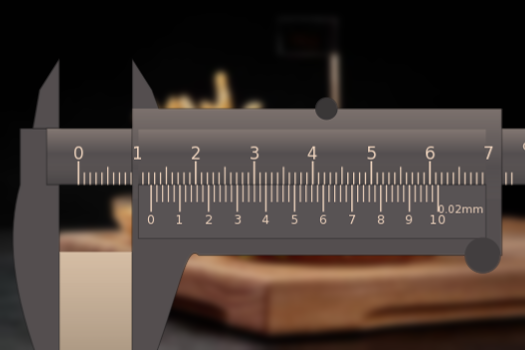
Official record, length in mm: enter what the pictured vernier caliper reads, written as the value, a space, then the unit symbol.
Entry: 12.4 mm
